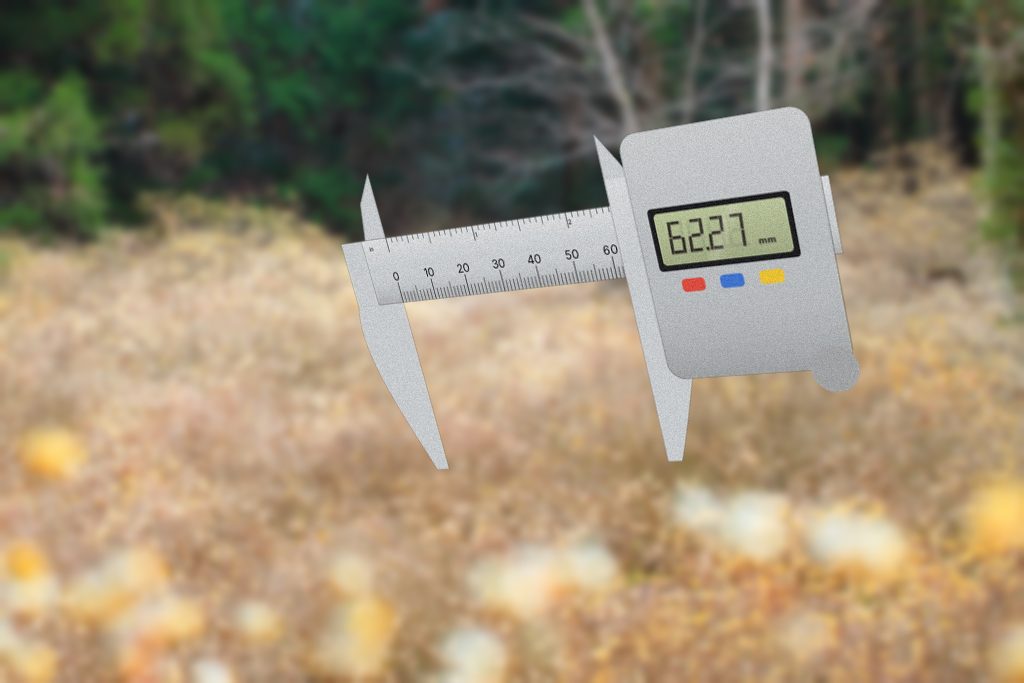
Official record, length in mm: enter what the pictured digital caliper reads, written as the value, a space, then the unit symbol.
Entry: 62.27 mm
